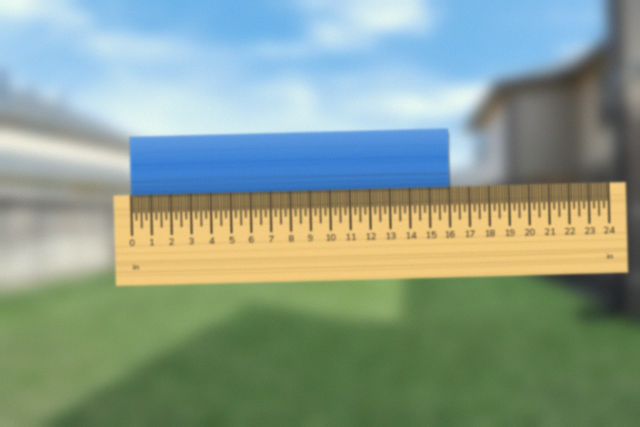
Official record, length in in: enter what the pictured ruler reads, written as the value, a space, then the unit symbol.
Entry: 16 in
